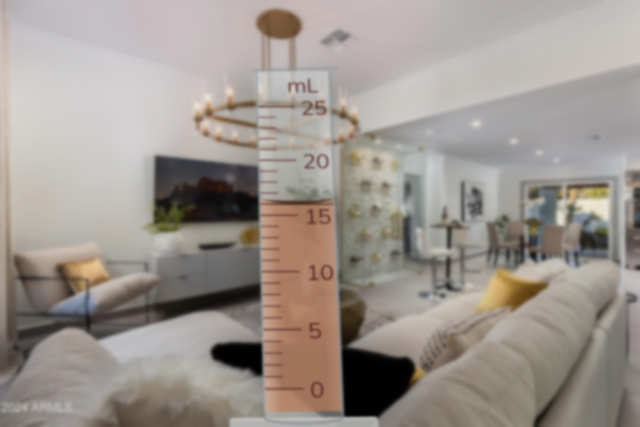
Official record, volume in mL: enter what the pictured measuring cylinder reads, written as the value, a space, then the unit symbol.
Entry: 16 mL
